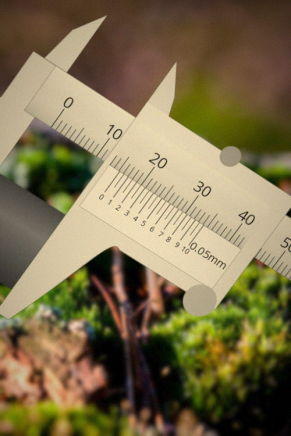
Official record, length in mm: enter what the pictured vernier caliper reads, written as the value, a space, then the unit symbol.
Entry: 15.2 mm
